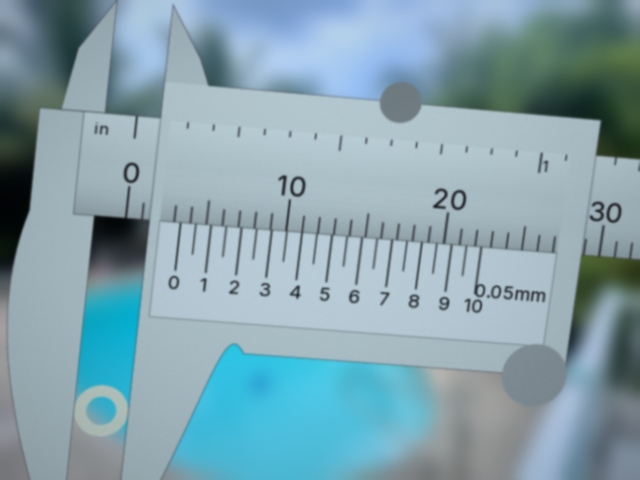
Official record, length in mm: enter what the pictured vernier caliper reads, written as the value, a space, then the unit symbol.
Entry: 3.4 mm
